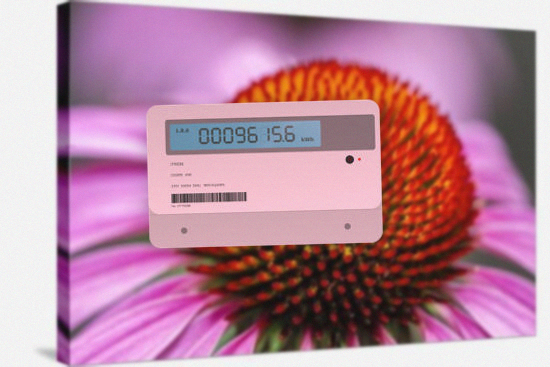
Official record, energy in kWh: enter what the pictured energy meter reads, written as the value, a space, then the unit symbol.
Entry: 9615.6 kWh
